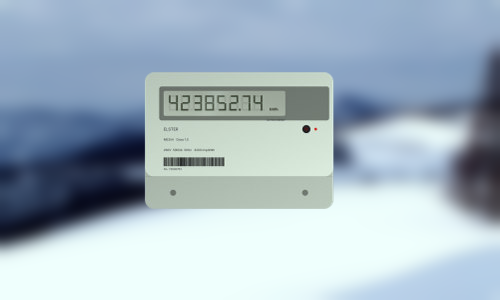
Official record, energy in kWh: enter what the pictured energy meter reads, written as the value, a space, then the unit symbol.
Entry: 423852.74 kWh
